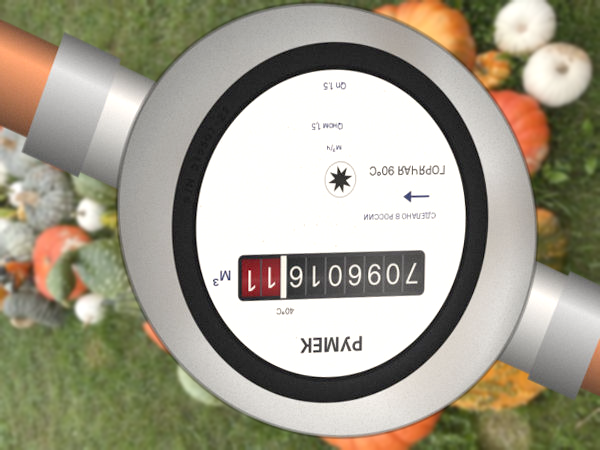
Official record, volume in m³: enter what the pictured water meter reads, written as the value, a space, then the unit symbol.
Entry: 7096016.11 m³
